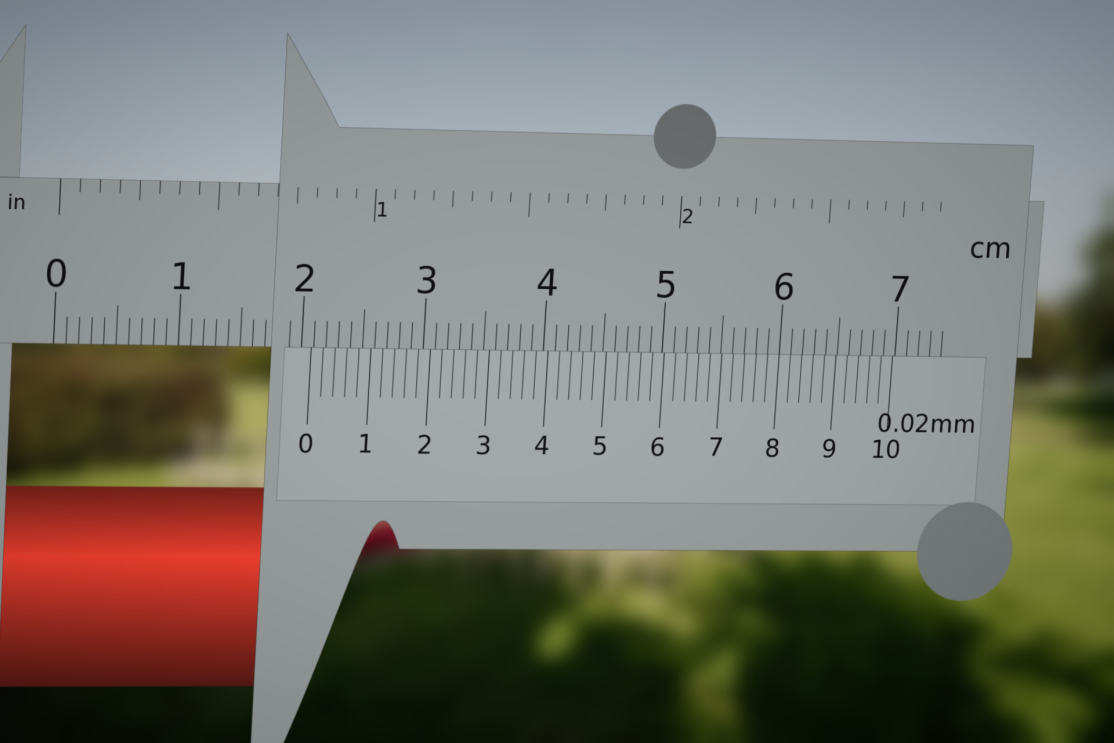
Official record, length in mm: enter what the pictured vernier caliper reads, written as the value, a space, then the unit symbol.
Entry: 20.8 mm
